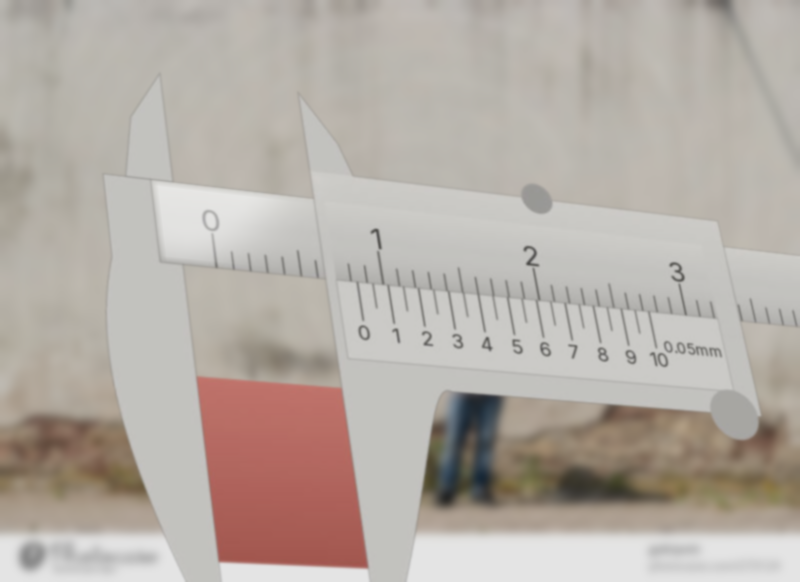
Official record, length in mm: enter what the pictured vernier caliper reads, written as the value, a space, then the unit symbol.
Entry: 8.4 mm
